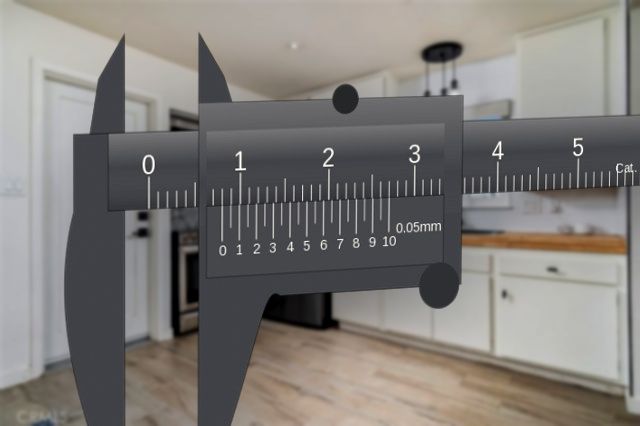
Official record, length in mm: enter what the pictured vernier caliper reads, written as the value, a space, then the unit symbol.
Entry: 8.0 mm
